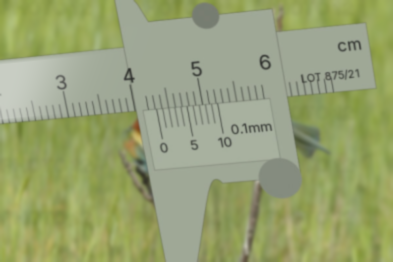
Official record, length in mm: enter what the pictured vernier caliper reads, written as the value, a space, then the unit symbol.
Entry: 43.2 mm
